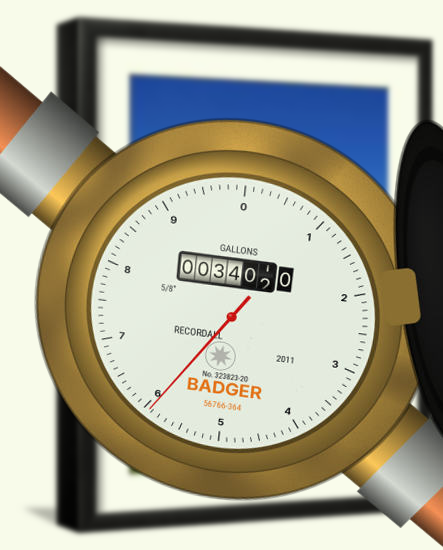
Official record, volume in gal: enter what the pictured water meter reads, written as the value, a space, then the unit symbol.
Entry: 34015.9 gal
